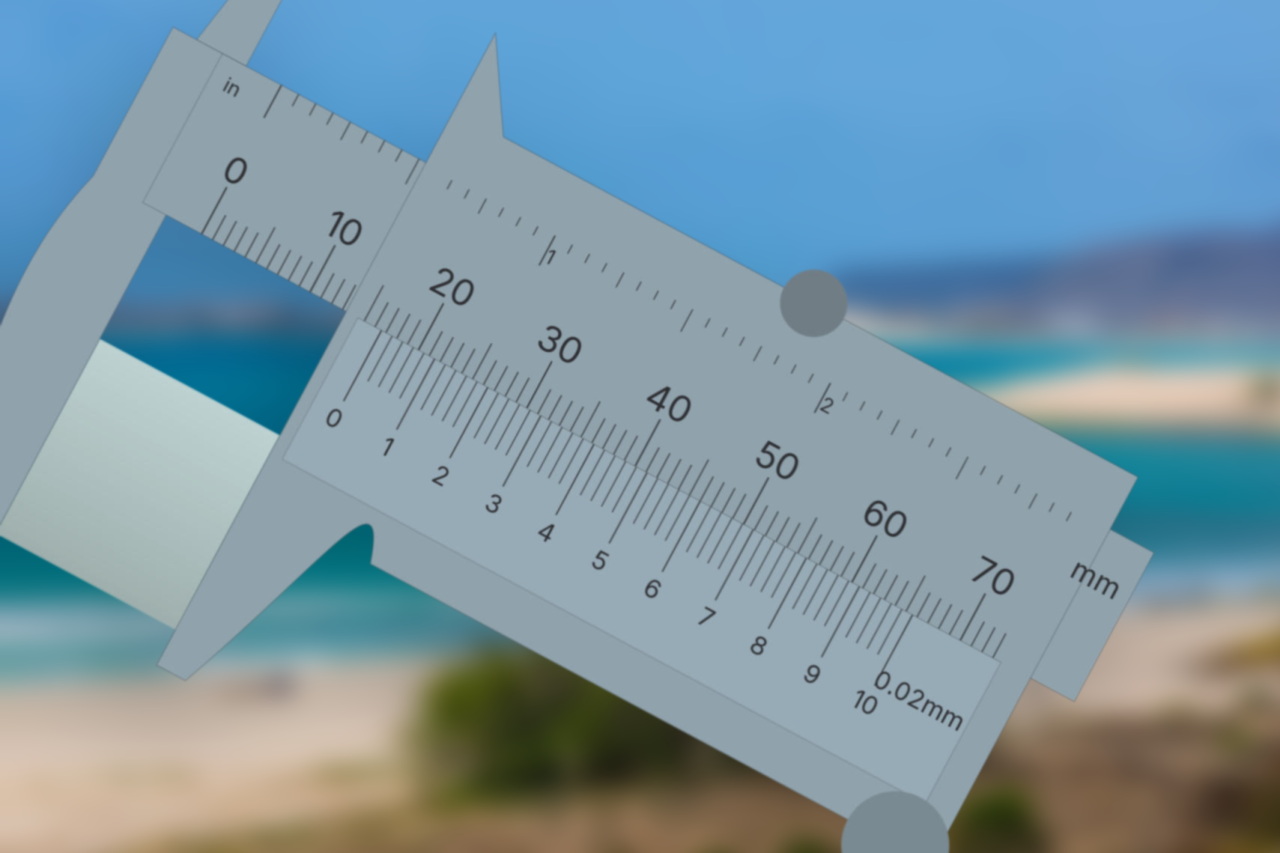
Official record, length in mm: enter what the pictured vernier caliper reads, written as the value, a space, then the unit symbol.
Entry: 16.6 mm
